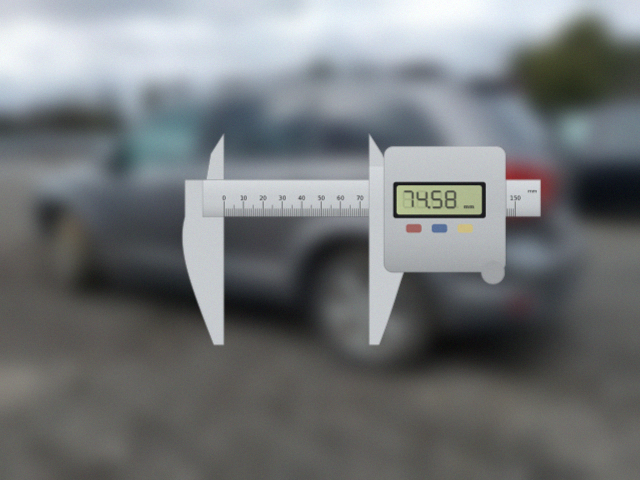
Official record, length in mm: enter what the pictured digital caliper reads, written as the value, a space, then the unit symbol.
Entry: 74.58 mm
